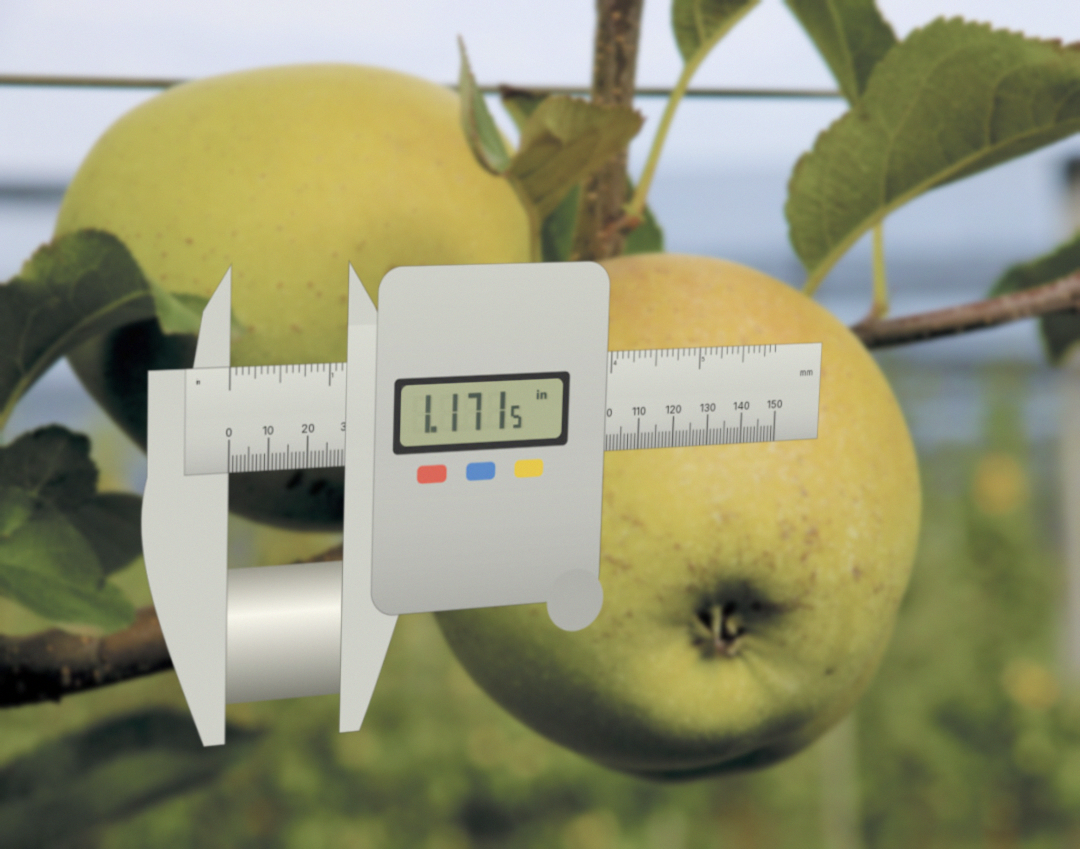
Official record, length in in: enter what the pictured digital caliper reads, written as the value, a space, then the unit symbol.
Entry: 1.1715 in
